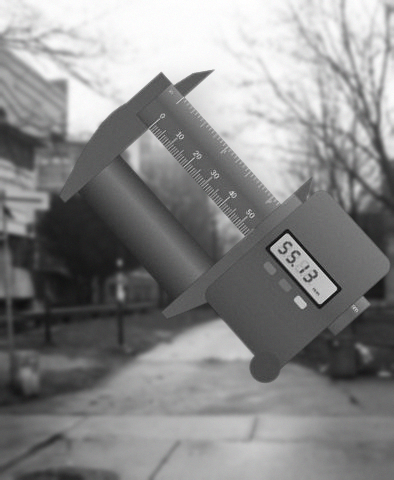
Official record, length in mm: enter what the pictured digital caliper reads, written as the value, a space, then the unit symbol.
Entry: 55.13 mm
